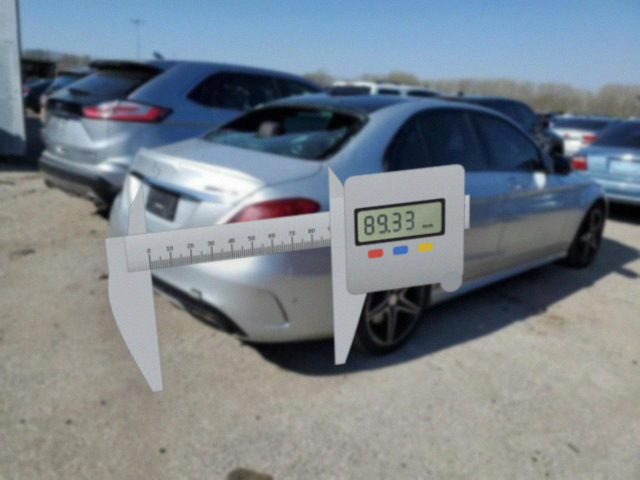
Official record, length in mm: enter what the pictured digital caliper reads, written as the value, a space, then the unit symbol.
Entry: 89.33 mm
